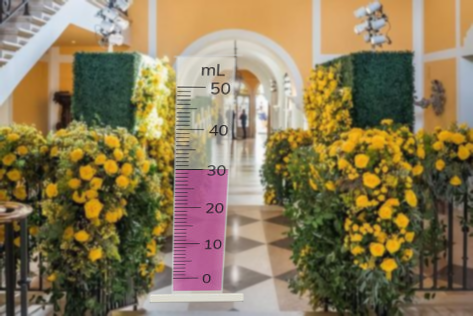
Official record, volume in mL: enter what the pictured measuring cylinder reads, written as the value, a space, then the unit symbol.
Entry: 30 mL
